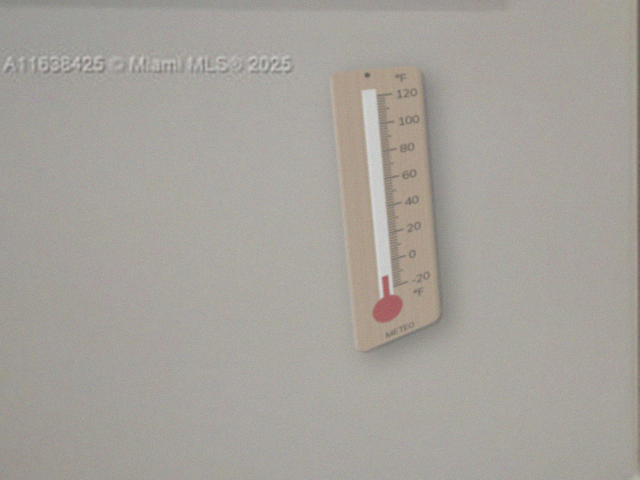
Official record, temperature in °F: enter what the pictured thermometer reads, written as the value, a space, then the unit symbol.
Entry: -10 °F
